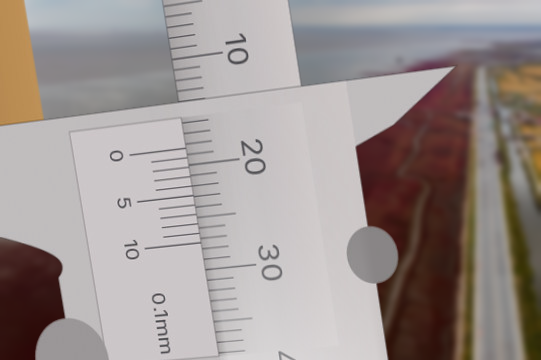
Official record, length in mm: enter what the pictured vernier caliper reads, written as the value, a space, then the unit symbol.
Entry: 18.4 mm
